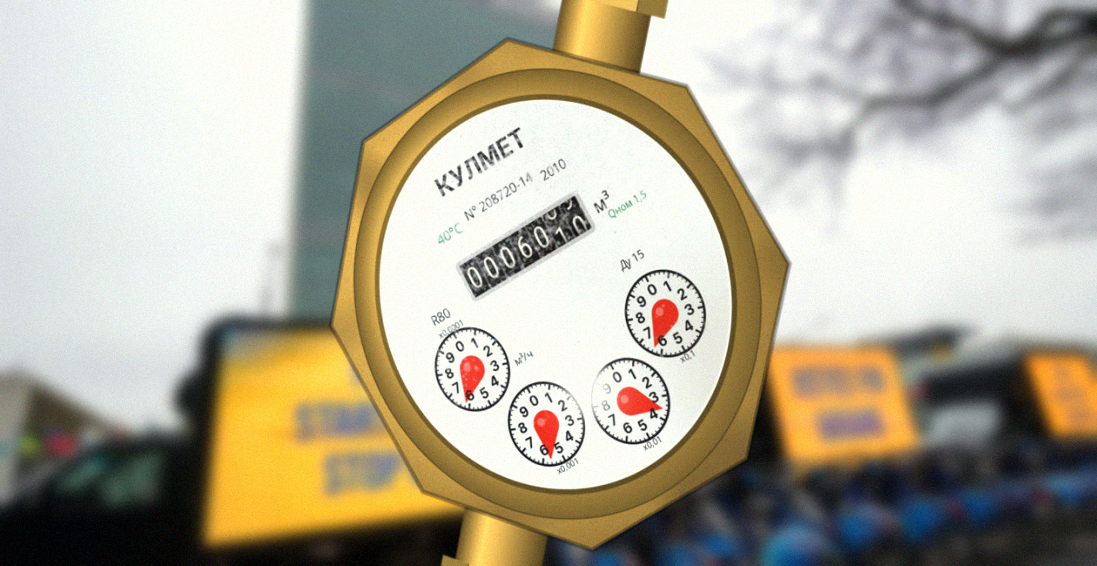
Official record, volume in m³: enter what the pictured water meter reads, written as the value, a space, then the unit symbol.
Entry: 6009.6356 m³
